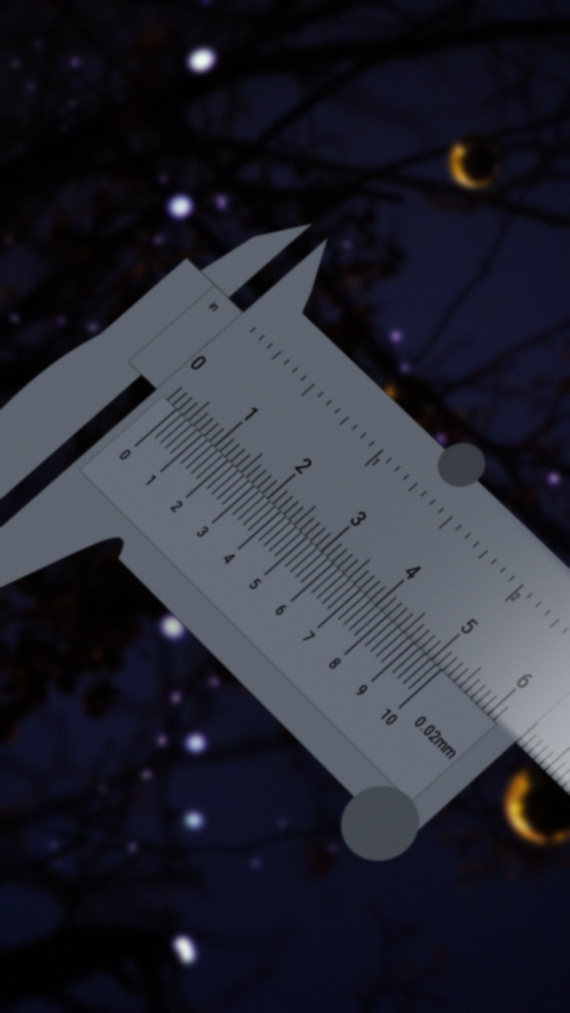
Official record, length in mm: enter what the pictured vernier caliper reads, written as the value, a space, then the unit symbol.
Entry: 2.8 mm
